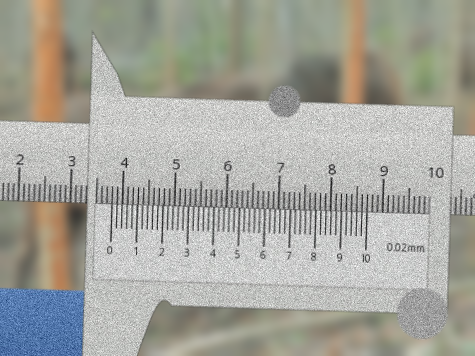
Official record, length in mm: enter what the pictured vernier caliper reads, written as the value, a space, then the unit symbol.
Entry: 38.0 mm
